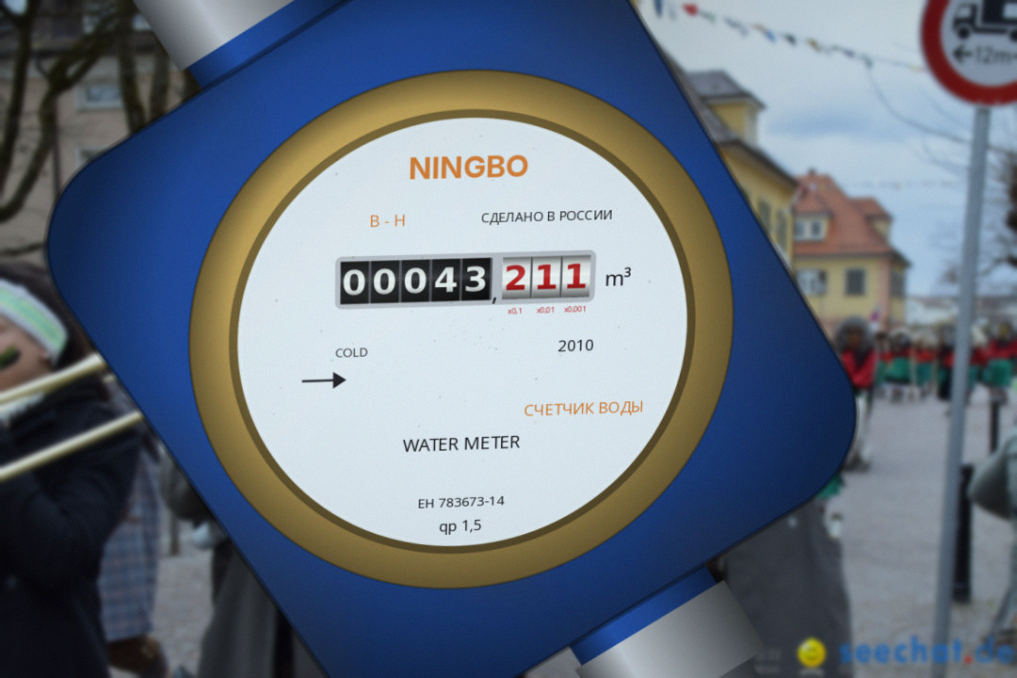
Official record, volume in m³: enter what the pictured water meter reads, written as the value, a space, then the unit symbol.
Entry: 43.211 m³
